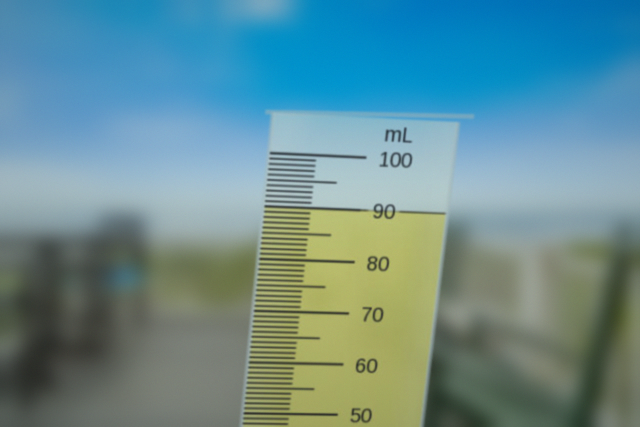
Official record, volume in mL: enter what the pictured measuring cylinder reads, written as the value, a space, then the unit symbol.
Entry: 90 mL
